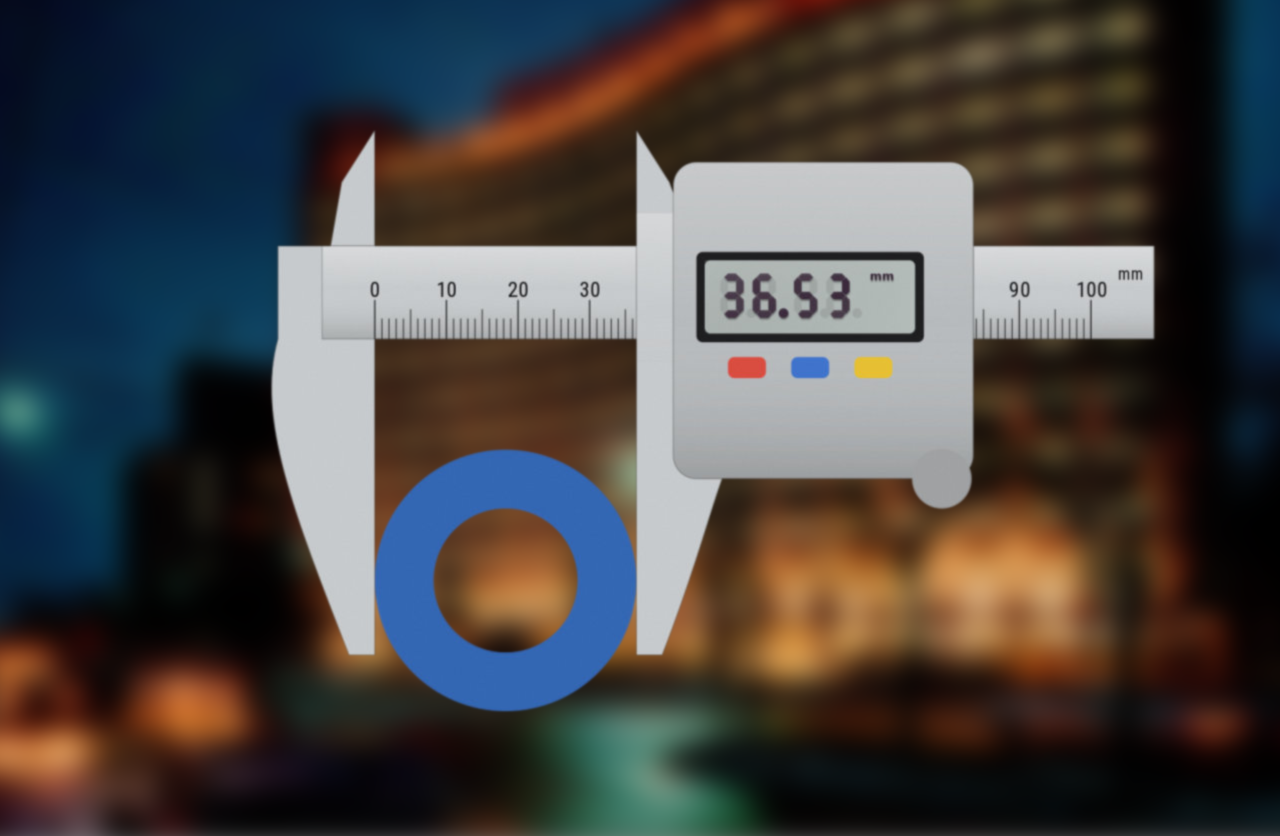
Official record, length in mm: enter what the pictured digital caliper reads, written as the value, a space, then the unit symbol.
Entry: 36.53 mm
